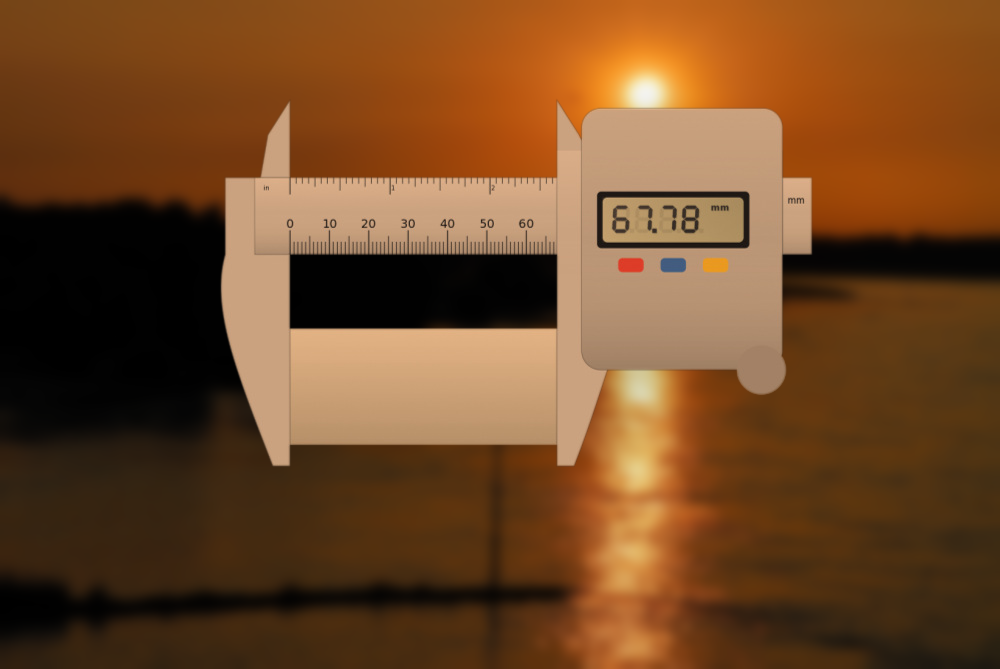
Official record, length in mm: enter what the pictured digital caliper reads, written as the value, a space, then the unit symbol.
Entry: 67.78 mm
